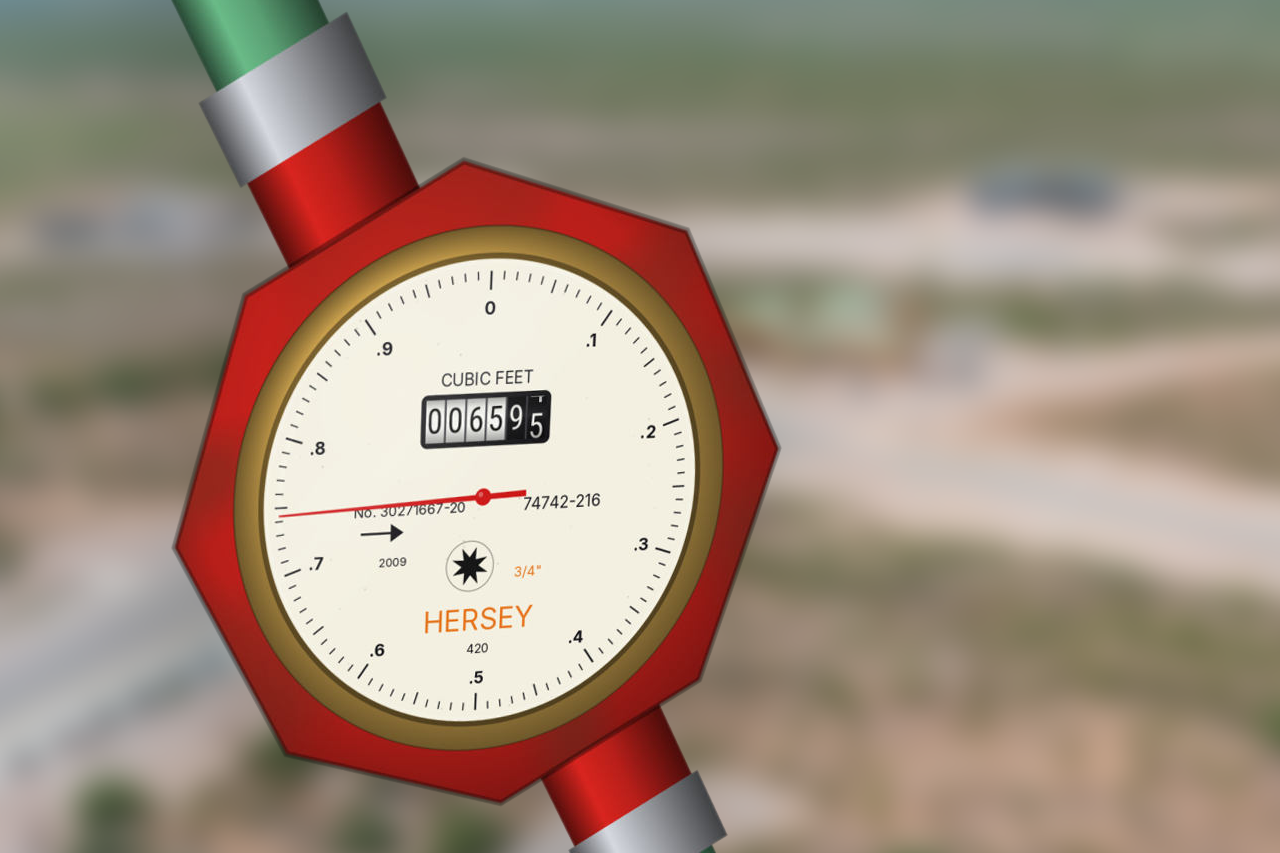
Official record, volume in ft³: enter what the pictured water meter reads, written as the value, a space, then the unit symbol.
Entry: 6594.74 ft³
